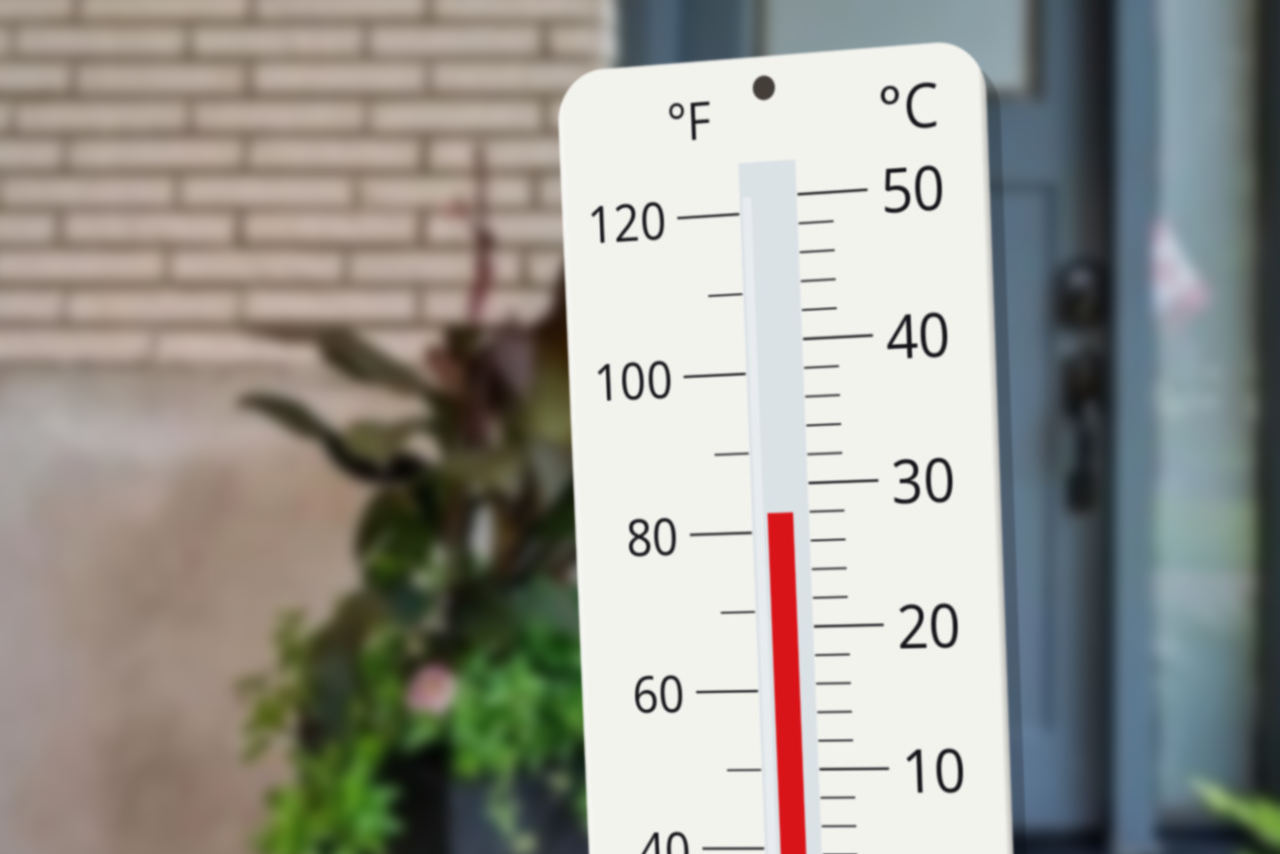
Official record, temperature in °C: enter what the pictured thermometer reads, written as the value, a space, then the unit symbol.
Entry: 28 °C
